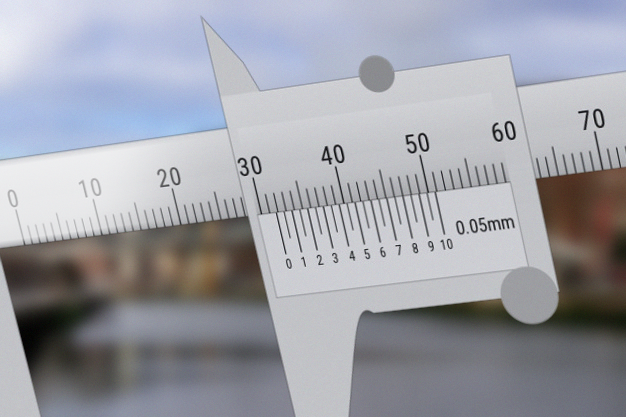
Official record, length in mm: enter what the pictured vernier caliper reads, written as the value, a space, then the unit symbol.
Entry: 31.8 mm
